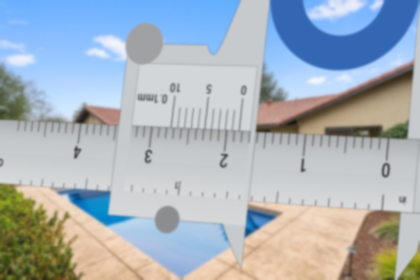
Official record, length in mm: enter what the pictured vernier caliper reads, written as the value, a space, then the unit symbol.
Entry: 18.4 mm
